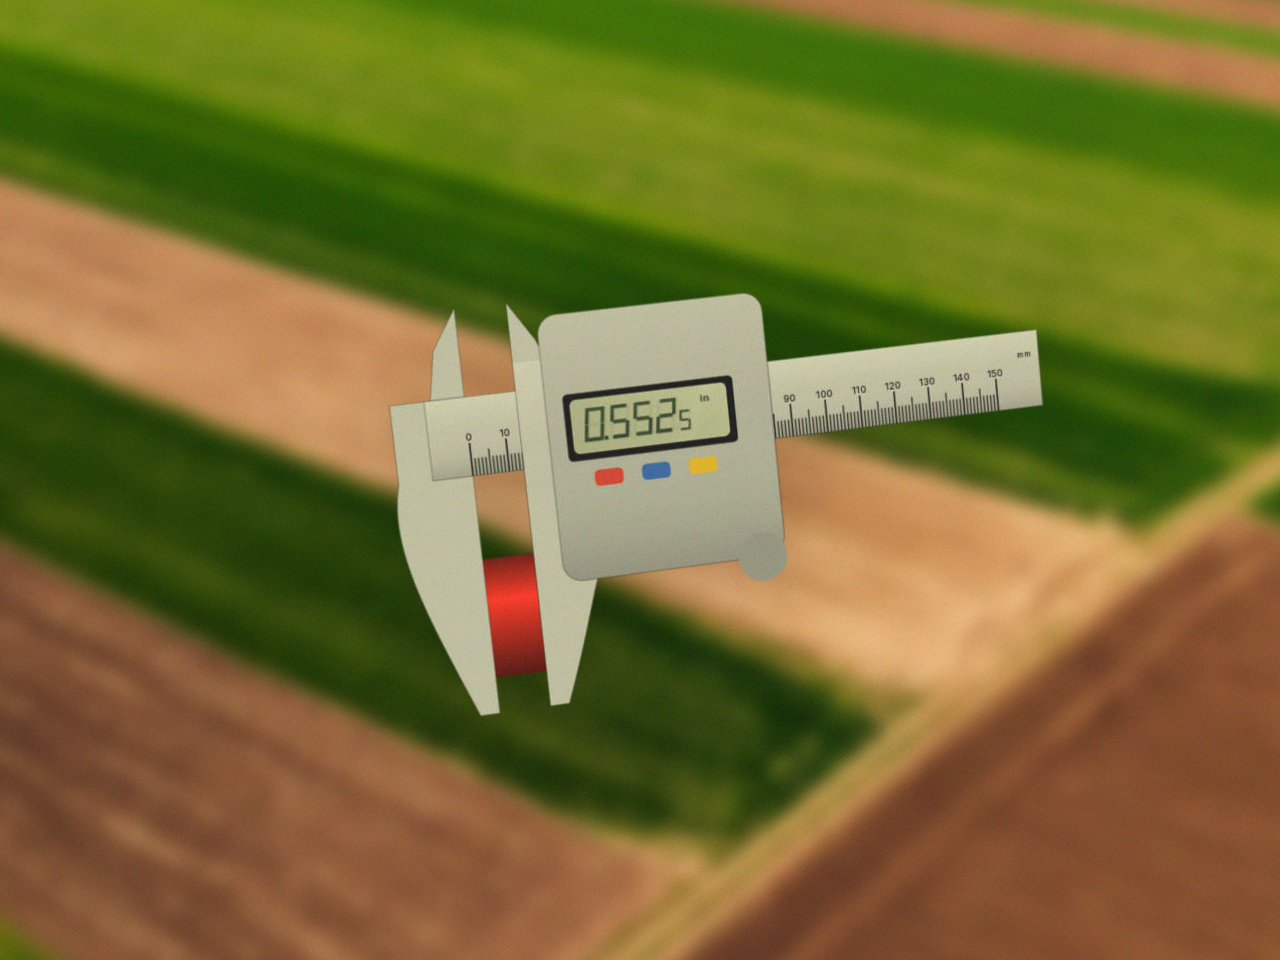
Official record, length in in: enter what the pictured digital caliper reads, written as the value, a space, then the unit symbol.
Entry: 0.5525 in
